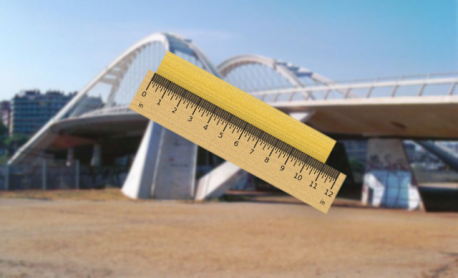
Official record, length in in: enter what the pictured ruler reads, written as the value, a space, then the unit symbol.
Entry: 11 in
